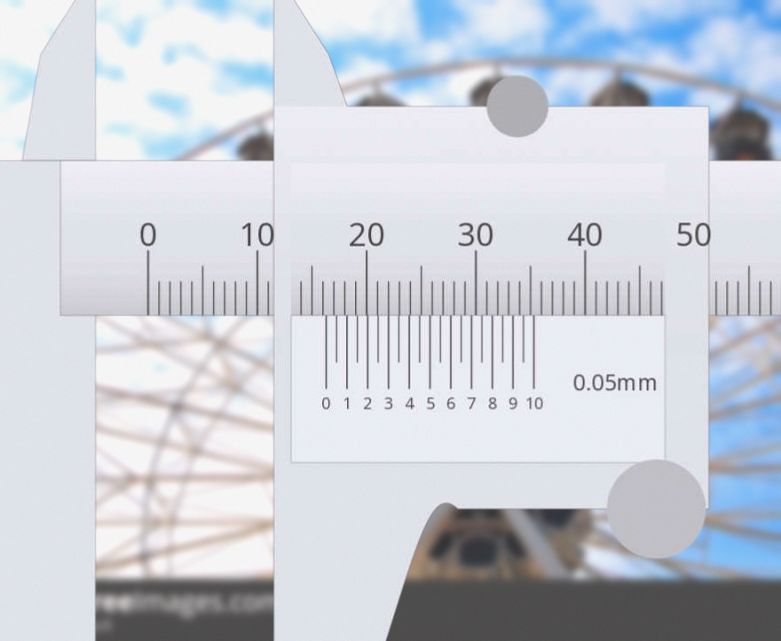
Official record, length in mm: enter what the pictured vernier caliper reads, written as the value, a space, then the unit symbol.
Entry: 16.3 mm
